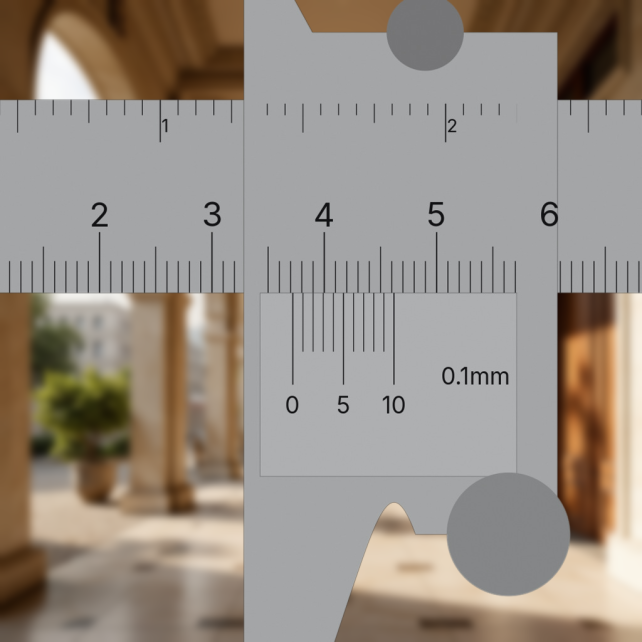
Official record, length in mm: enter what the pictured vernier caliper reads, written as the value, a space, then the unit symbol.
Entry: 37.2 mm
